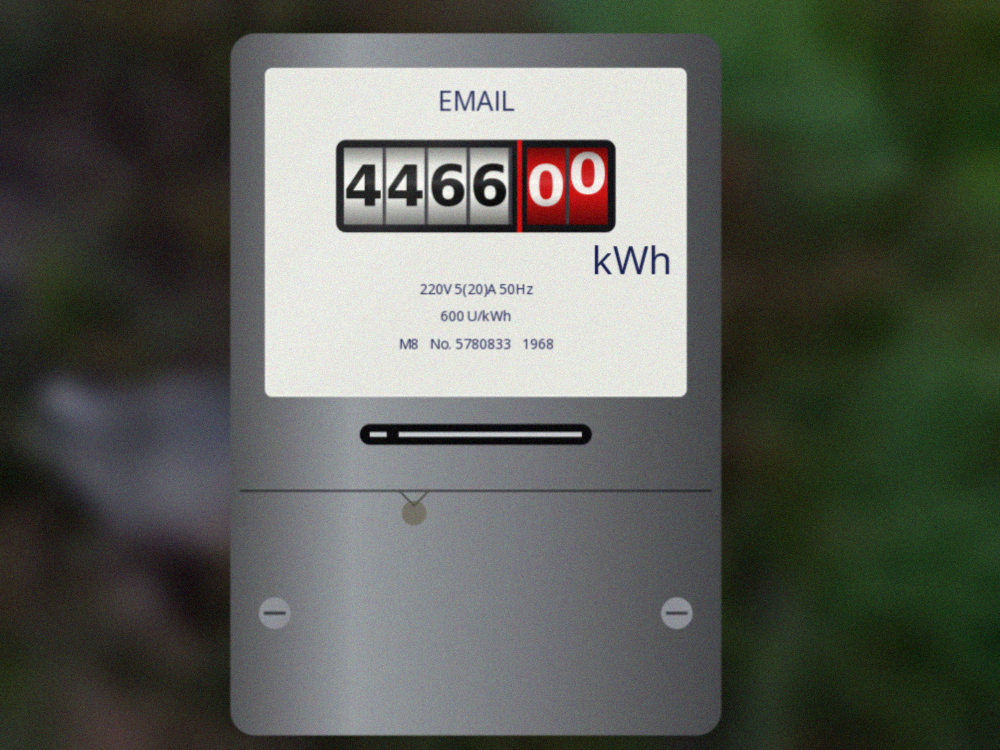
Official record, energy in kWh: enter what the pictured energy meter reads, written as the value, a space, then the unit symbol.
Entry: 4466.00 kWh
